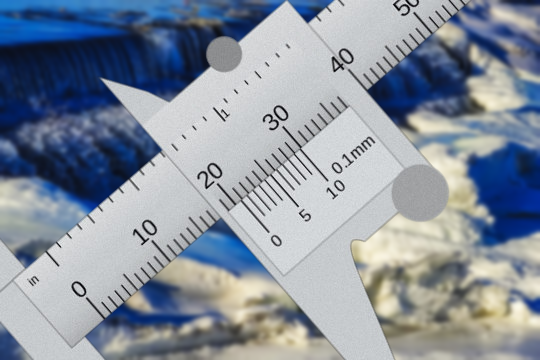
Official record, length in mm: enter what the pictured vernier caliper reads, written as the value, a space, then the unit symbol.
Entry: 20.8 mm
